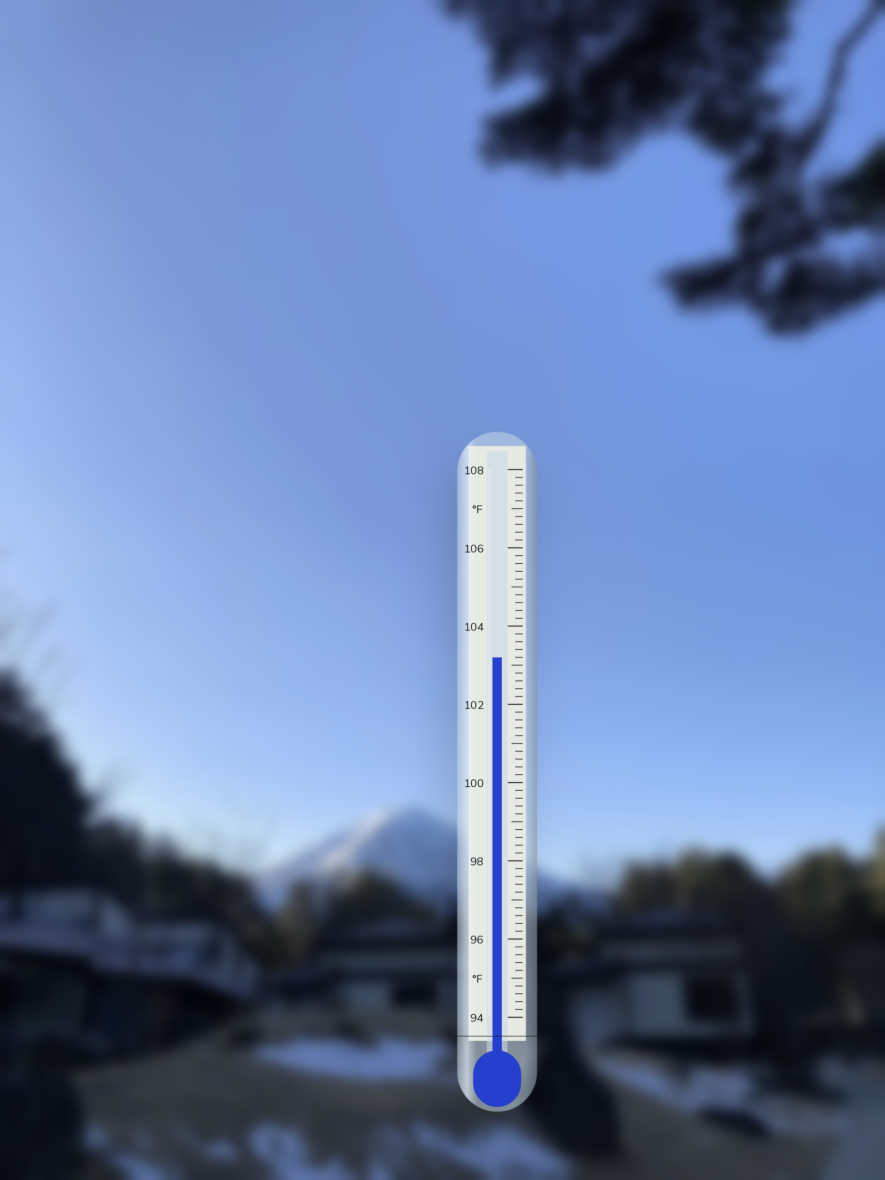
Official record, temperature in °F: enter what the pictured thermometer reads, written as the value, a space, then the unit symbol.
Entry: 103.2 °F
